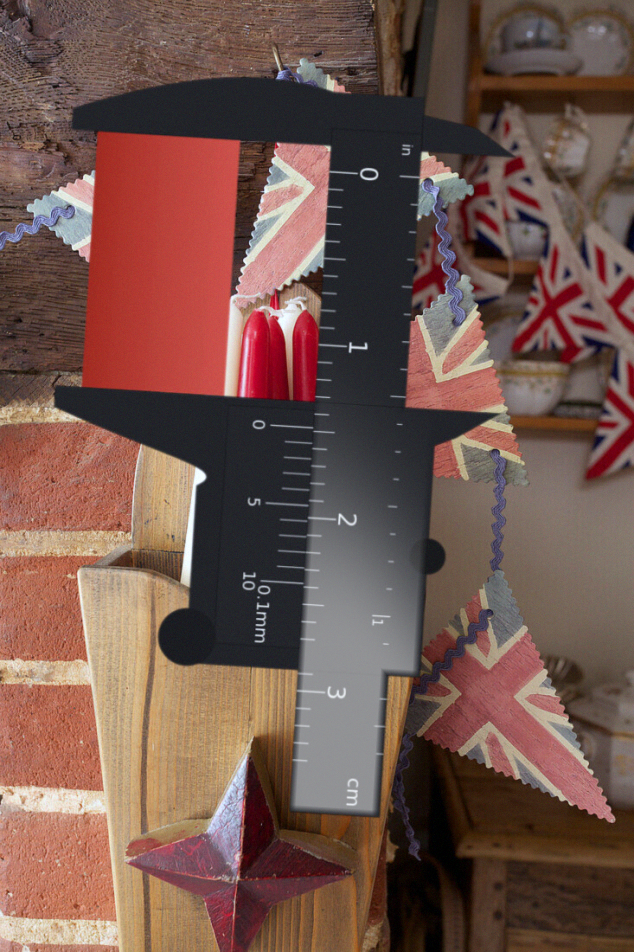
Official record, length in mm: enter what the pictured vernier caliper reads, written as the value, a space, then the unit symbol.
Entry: 14.8 mm
